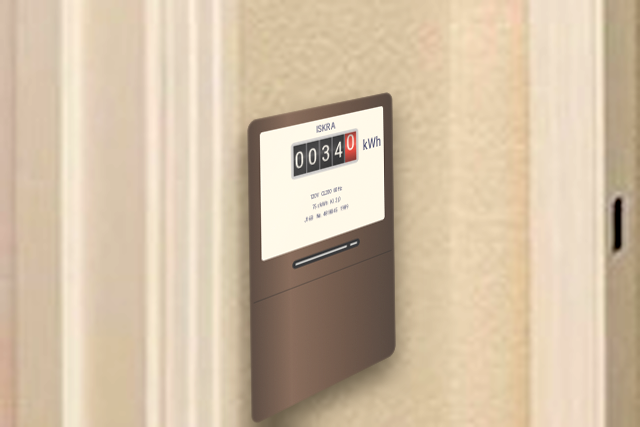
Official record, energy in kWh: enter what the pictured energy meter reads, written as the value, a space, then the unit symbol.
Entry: 34.0 kWh
